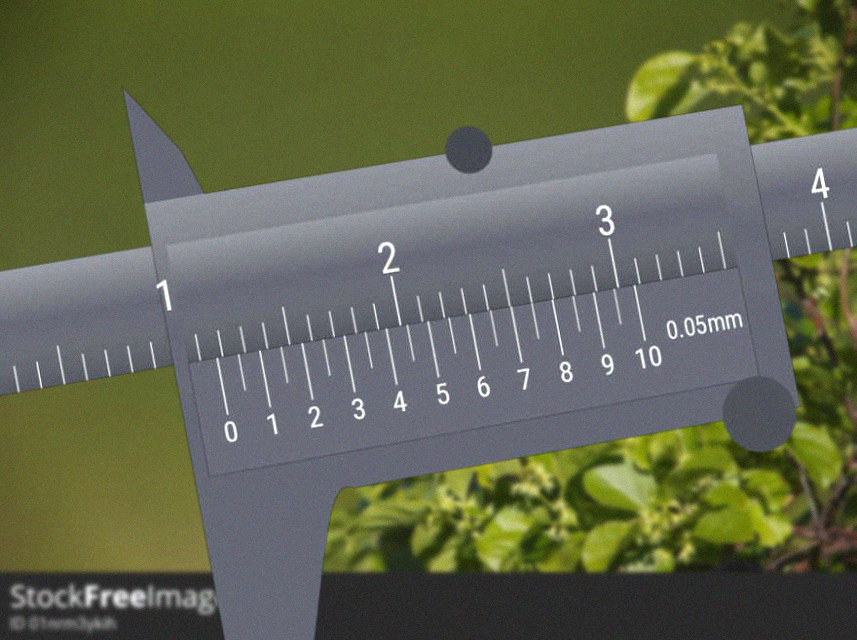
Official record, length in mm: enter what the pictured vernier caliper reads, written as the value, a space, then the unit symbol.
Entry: 11.75 mm
